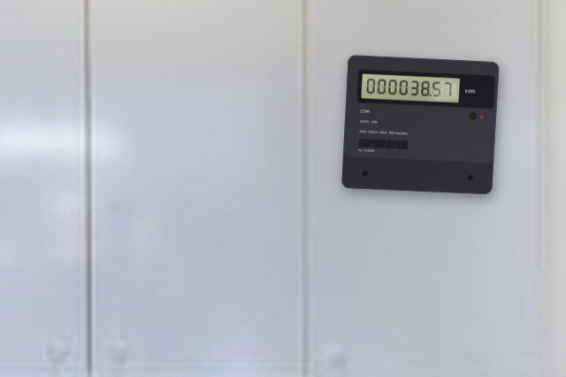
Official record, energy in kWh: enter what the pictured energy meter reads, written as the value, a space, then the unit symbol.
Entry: 38.57 kWh
